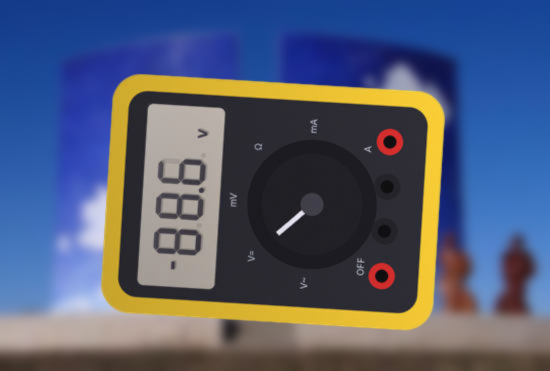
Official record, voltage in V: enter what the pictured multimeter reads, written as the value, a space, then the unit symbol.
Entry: -88.6 V
